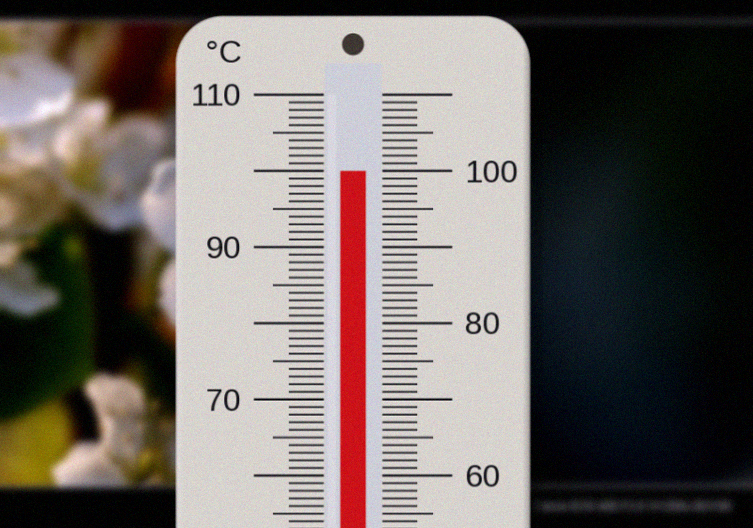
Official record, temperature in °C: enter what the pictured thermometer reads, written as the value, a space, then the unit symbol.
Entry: 100 °C
